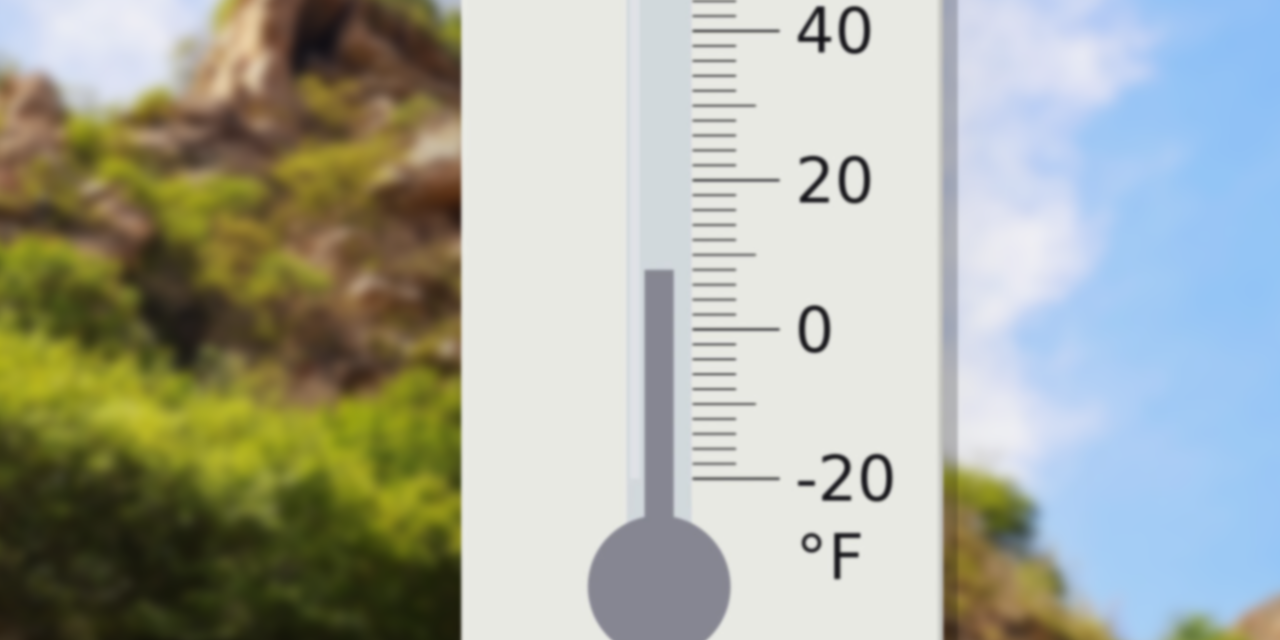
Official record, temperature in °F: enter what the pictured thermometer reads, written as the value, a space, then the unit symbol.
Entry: 8 °F
